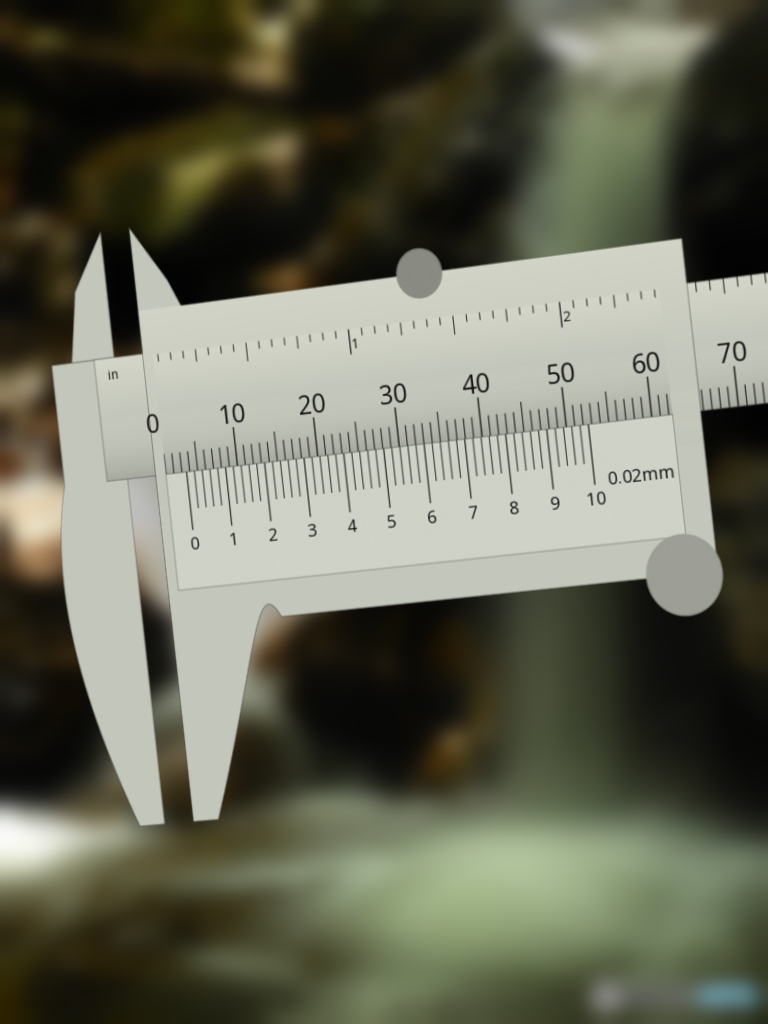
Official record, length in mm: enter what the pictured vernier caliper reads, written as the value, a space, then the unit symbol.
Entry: 3.6 mm
